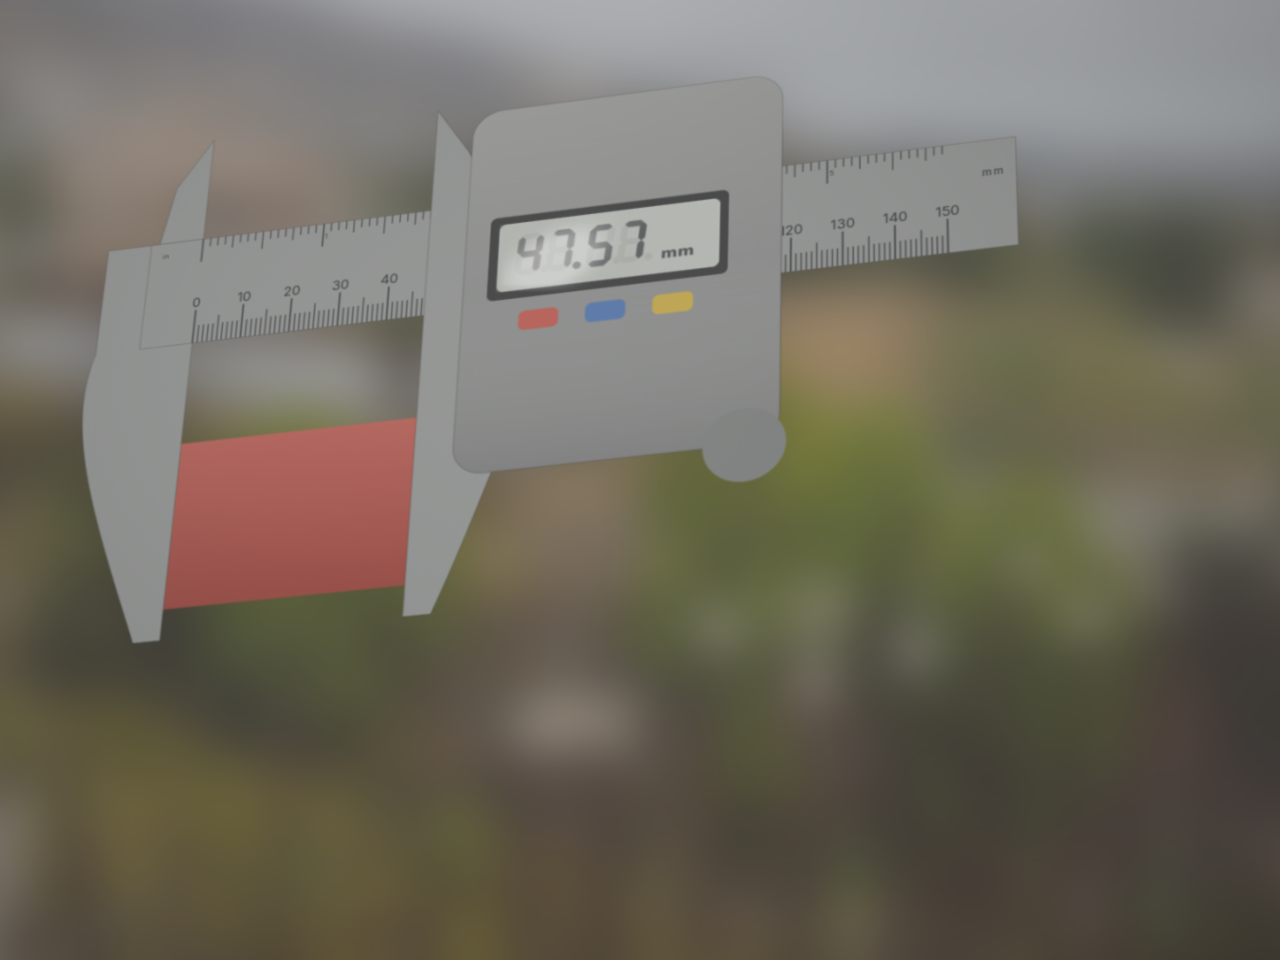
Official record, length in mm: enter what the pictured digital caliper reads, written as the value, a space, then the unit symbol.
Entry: 47.57 mm
